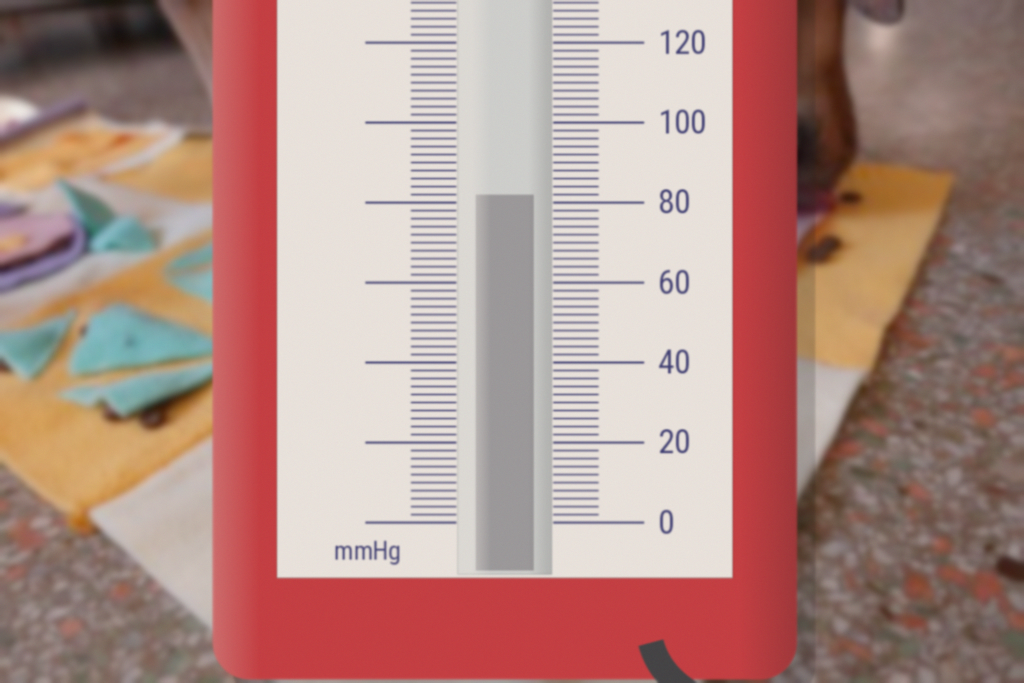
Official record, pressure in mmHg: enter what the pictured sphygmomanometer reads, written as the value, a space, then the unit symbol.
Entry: 82 mmHg
